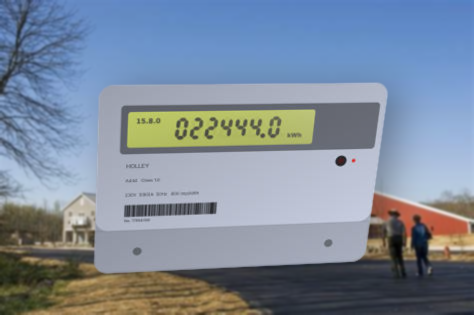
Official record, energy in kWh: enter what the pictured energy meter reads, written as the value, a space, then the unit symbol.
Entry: 22444.0 kWh
